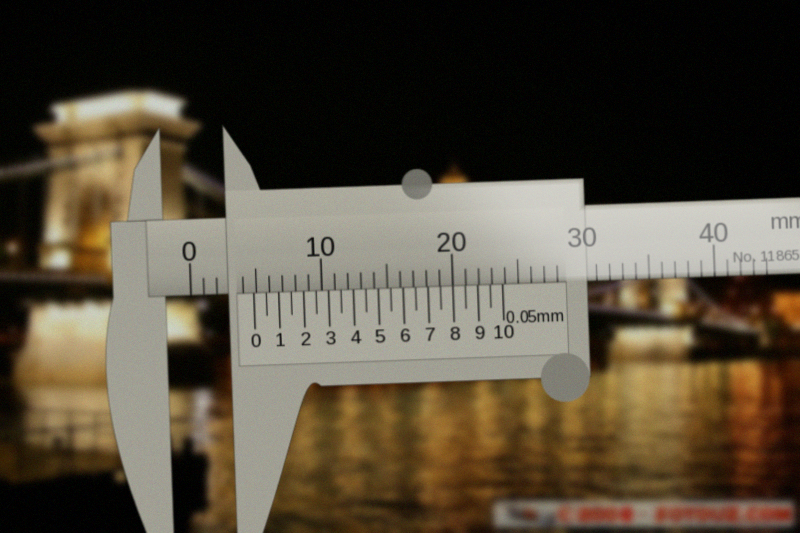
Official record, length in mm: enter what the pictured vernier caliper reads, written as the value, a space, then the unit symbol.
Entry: 4.8 mm
